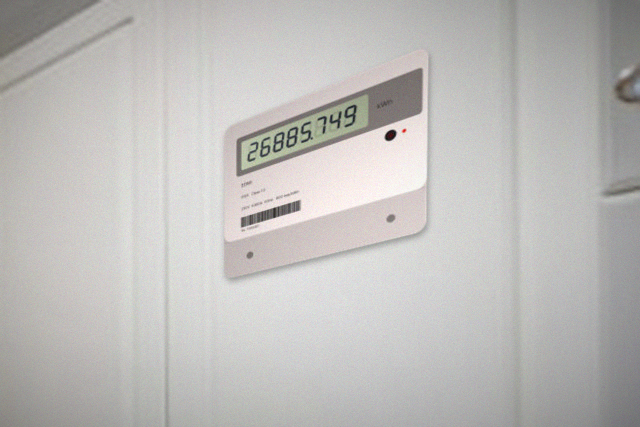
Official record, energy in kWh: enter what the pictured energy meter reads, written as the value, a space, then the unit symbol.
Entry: 26885.749 kWh
